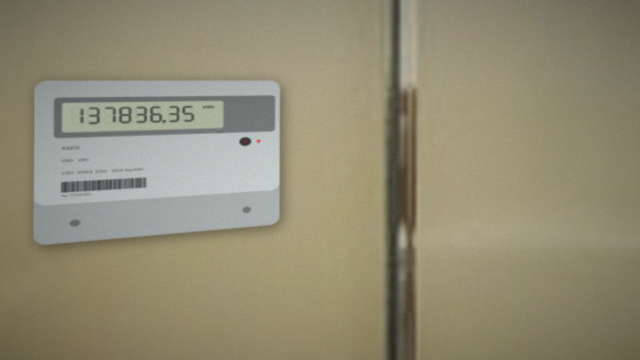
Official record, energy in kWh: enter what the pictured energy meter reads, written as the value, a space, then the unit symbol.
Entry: 137836.35 kWh
